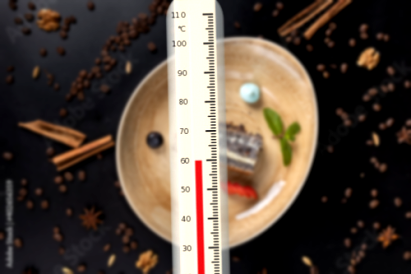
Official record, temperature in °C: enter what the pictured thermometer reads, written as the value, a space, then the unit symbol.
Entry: 60 °C
